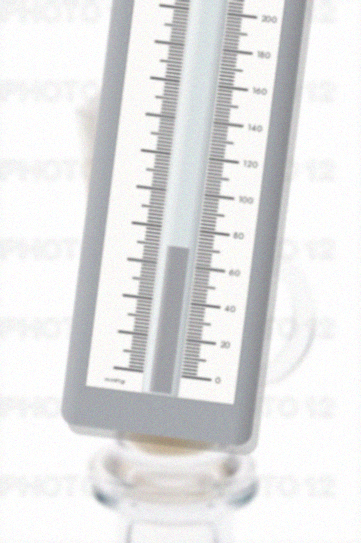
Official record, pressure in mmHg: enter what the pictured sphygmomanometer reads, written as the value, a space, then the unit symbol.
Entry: 70 mmHg
